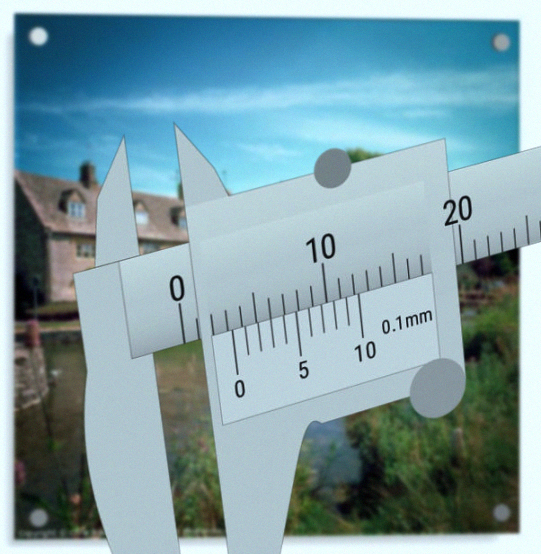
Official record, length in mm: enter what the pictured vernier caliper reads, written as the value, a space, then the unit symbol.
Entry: 3.3 mm
